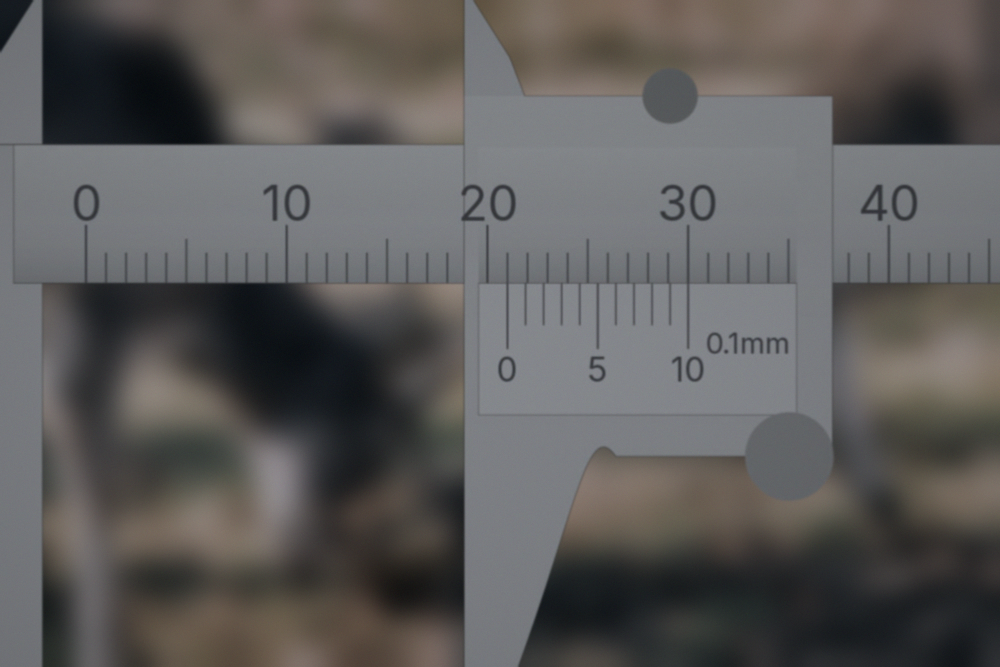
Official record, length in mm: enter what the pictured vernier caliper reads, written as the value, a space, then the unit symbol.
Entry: 21.0 mm
